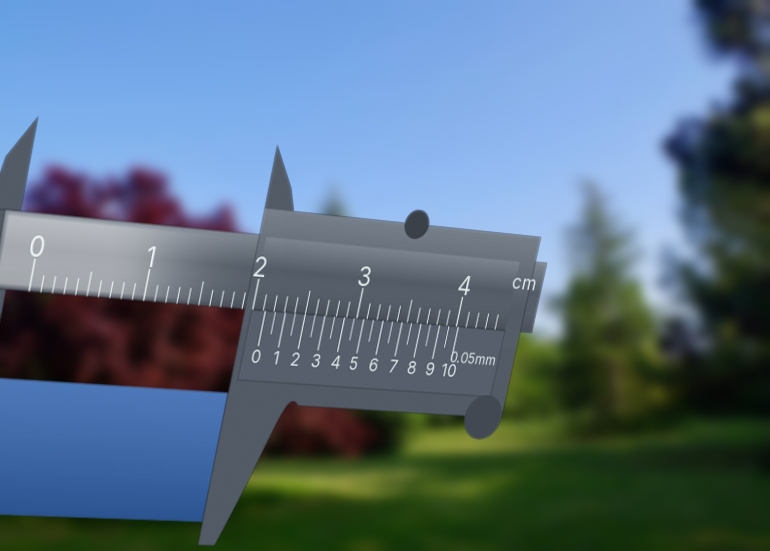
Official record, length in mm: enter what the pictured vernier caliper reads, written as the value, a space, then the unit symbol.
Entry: 21.2 mm
